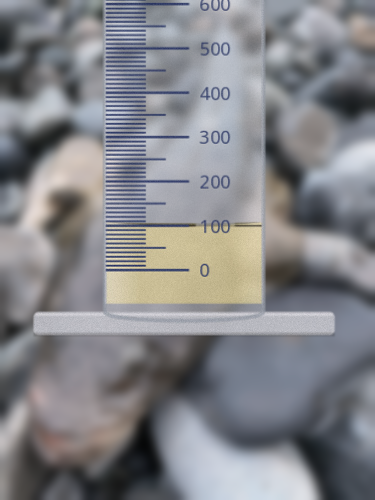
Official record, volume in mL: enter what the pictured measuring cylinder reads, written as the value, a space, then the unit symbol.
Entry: 100 mL
